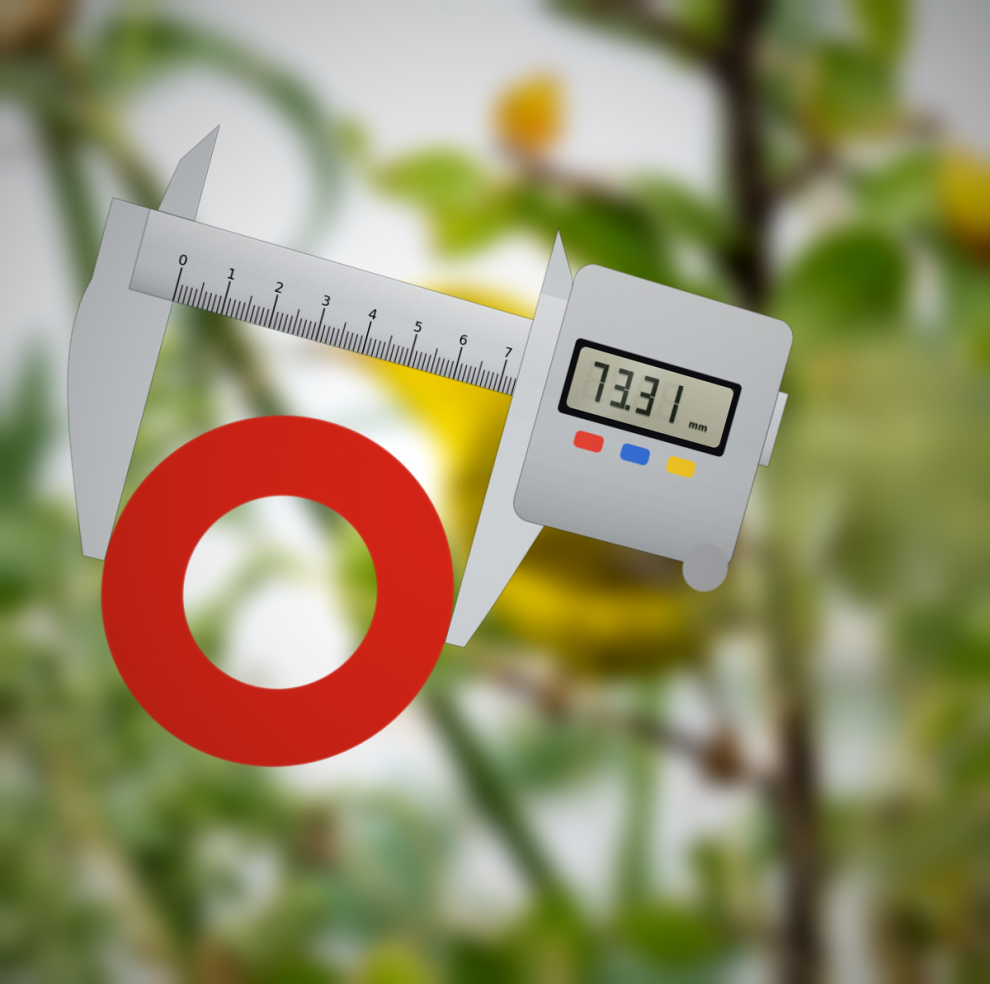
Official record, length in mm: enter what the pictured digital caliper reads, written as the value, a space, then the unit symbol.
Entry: 73.31 mm
